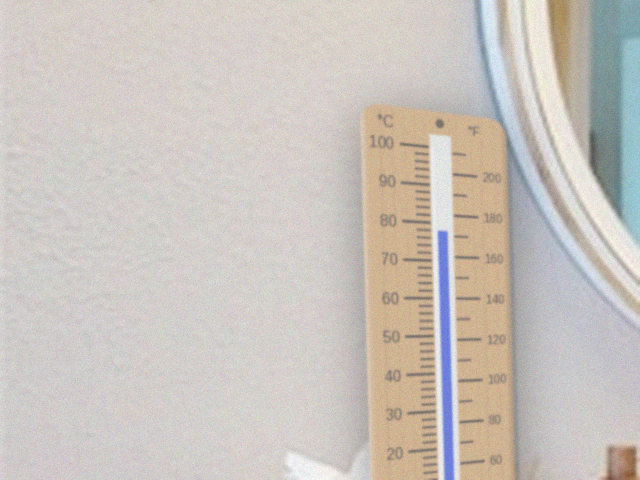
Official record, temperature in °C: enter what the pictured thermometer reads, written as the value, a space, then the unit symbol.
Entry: 78 °C
